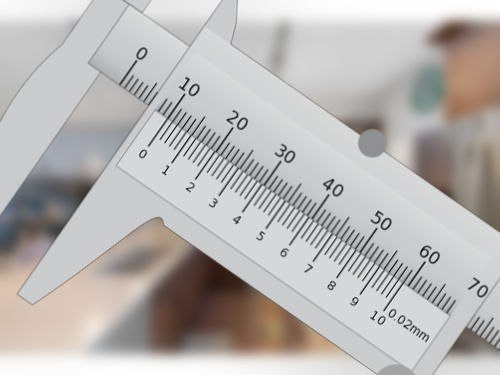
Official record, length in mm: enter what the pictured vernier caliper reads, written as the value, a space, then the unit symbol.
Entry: 10.0 mm
